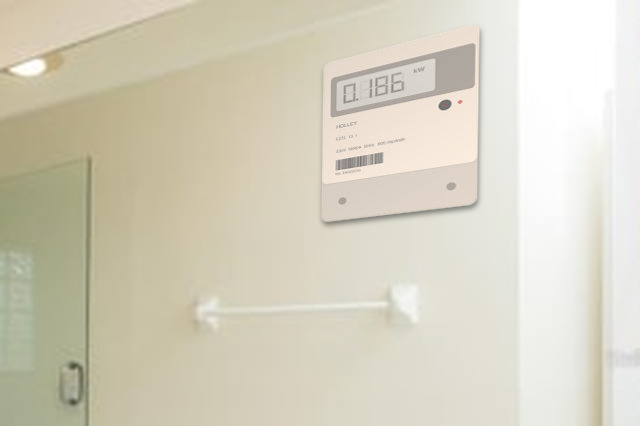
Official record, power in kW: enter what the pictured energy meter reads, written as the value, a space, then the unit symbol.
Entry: 0.186 kW
